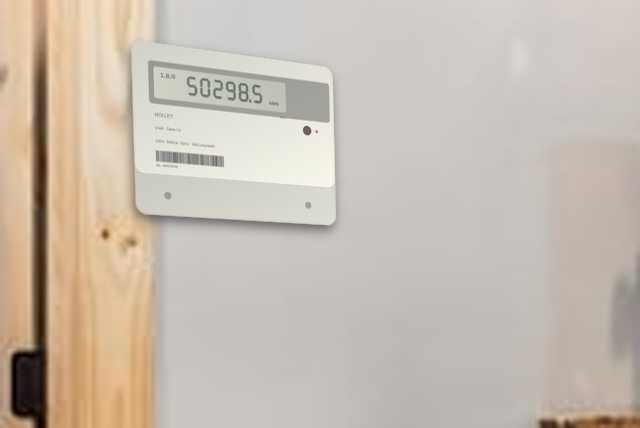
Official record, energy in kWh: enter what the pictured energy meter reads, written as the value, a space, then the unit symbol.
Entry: 50298.5 kWh
